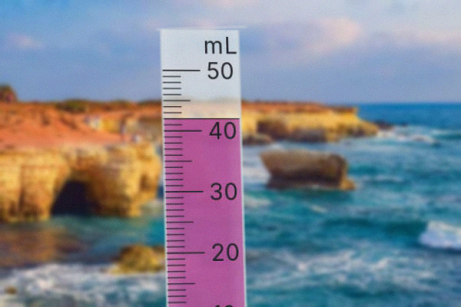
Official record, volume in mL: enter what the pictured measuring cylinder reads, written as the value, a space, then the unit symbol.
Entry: 42 mL
